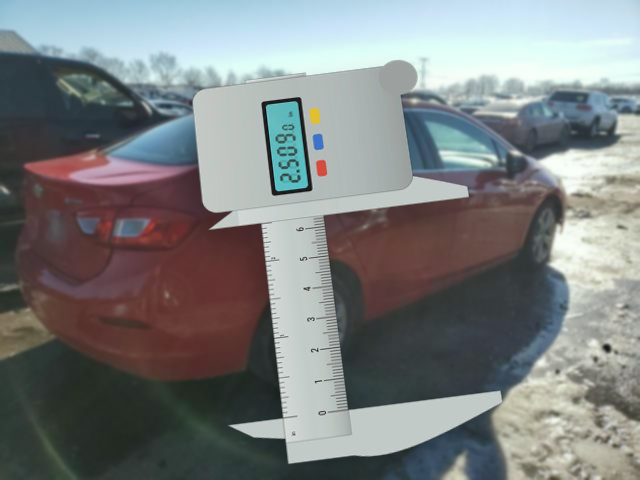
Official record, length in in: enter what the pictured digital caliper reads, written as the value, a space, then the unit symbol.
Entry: 2.5090 in
